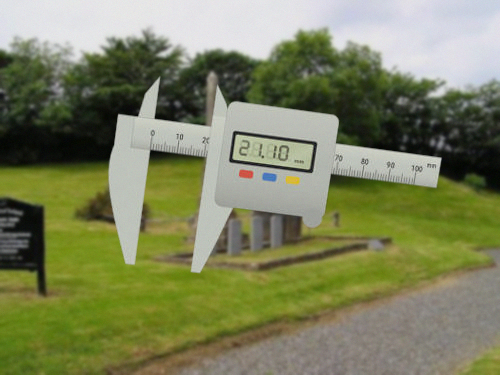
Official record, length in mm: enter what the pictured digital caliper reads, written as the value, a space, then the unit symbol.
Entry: 21.10 mm
